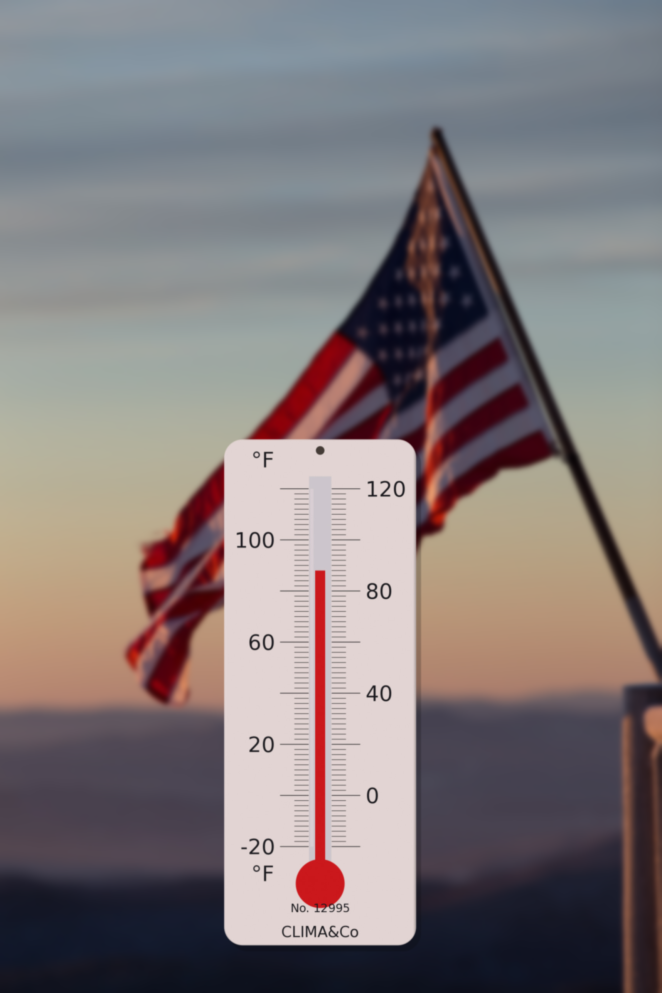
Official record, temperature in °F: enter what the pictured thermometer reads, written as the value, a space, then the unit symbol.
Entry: 88 °F
